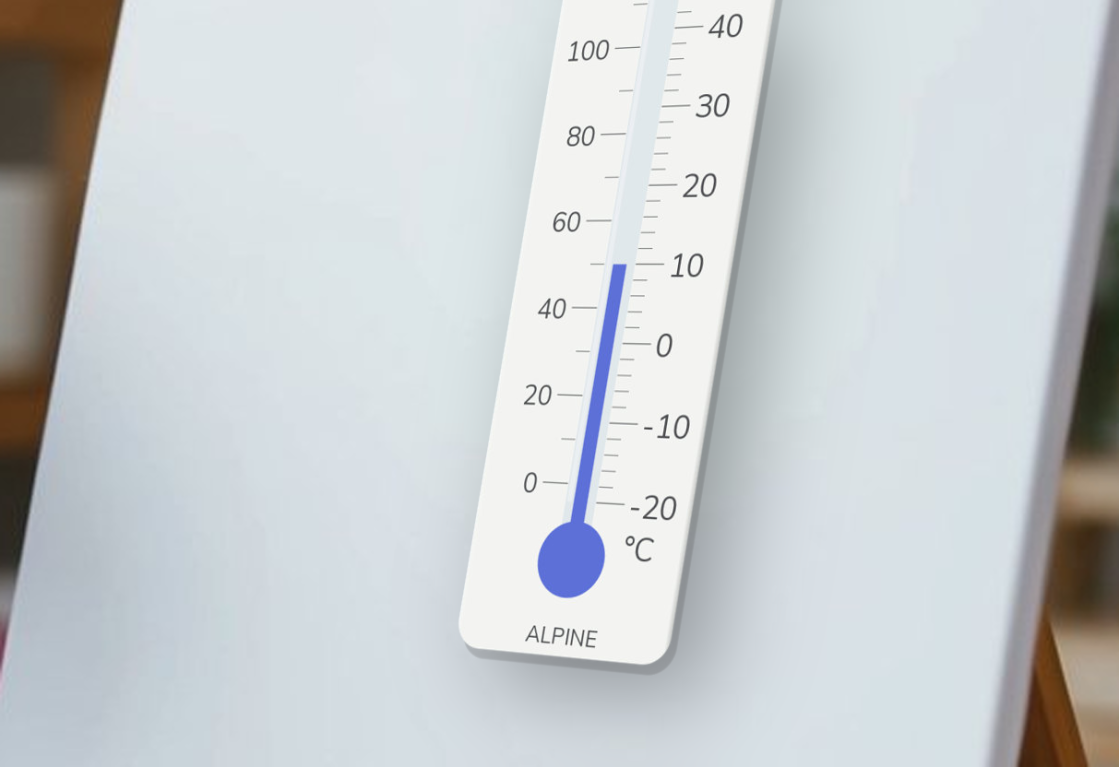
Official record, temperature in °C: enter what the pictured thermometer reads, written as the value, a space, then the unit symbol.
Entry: 10 °C
